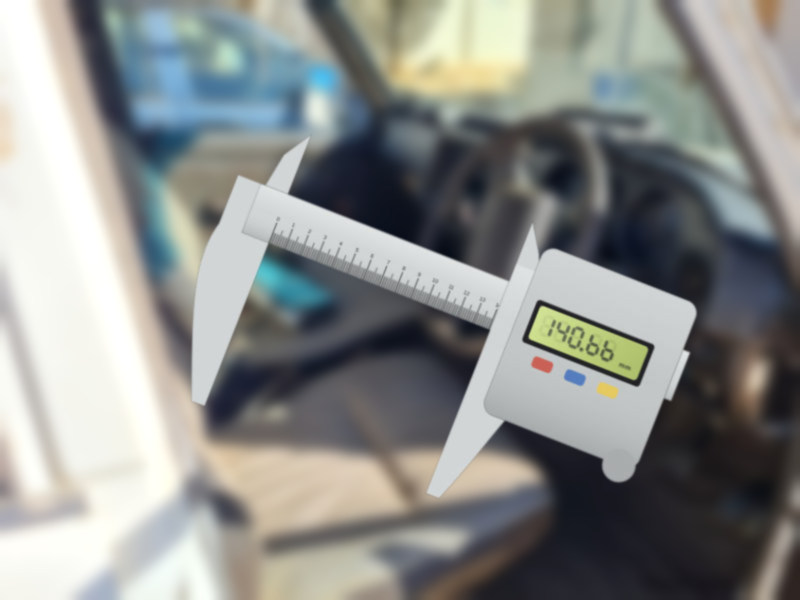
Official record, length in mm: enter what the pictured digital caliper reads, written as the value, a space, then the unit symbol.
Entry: 140.66 mm
